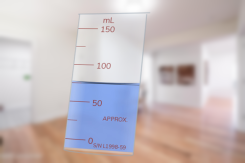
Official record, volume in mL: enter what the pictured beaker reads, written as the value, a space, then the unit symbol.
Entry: 75 mL
